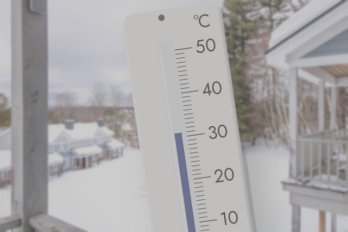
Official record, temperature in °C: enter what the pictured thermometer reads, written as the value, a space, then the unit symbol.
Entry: 31 °C
